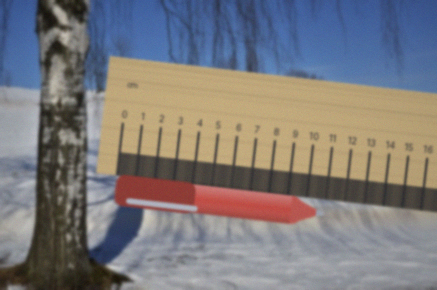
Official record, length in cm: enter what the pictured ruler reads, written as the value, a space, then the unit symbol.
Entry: 11 cm
